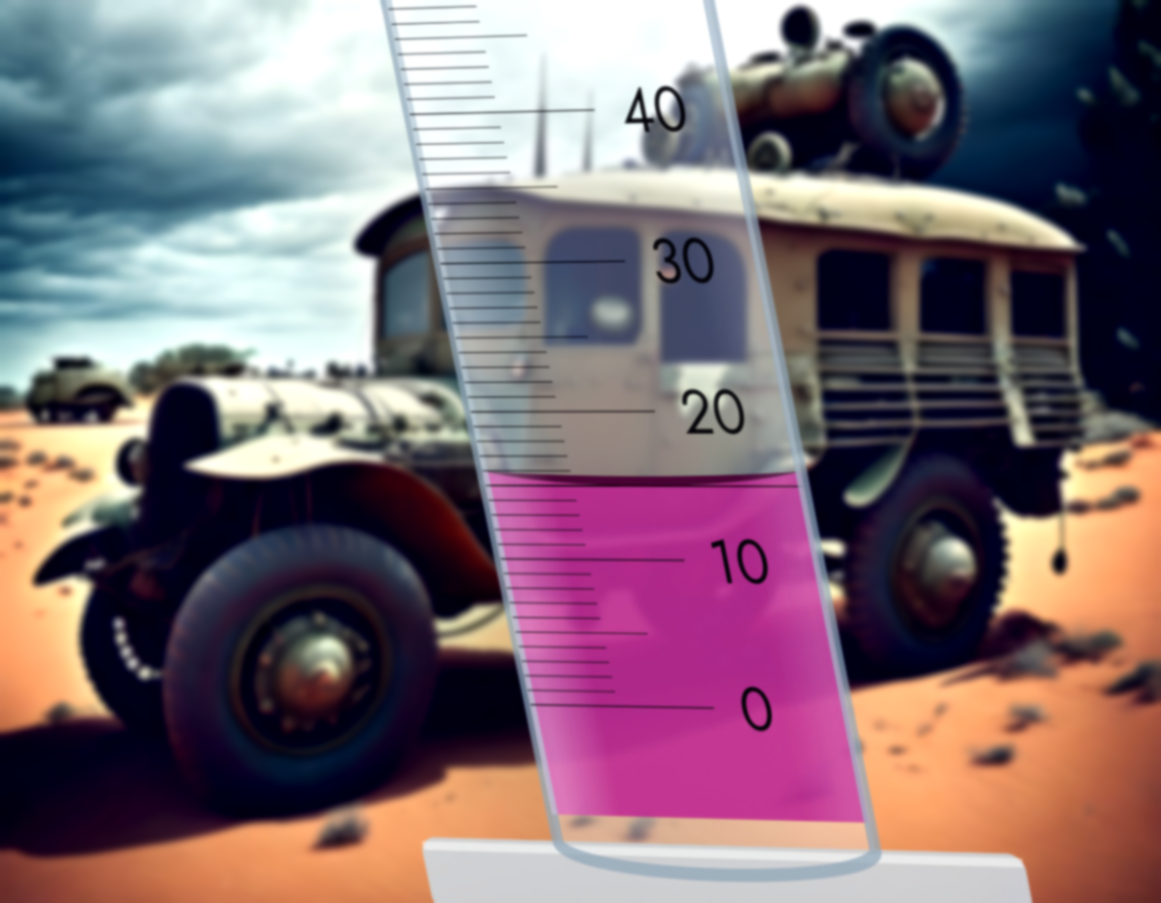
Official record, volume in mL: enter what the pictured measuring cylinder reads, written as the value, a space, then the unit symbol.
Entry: 15 mL
